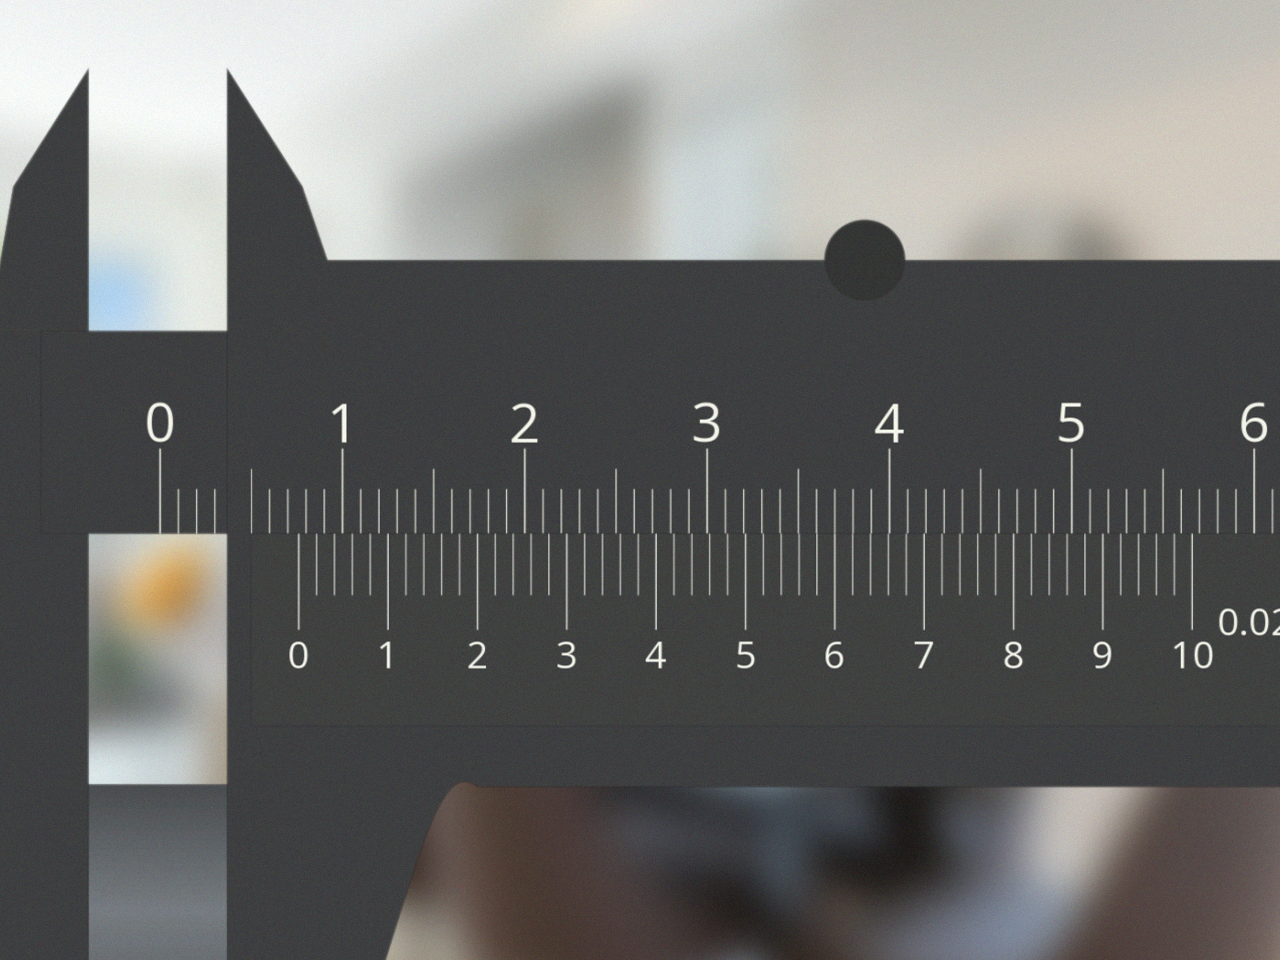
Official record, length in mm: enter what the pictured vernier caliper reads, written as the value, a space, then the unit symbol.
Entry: 7.6 mm
